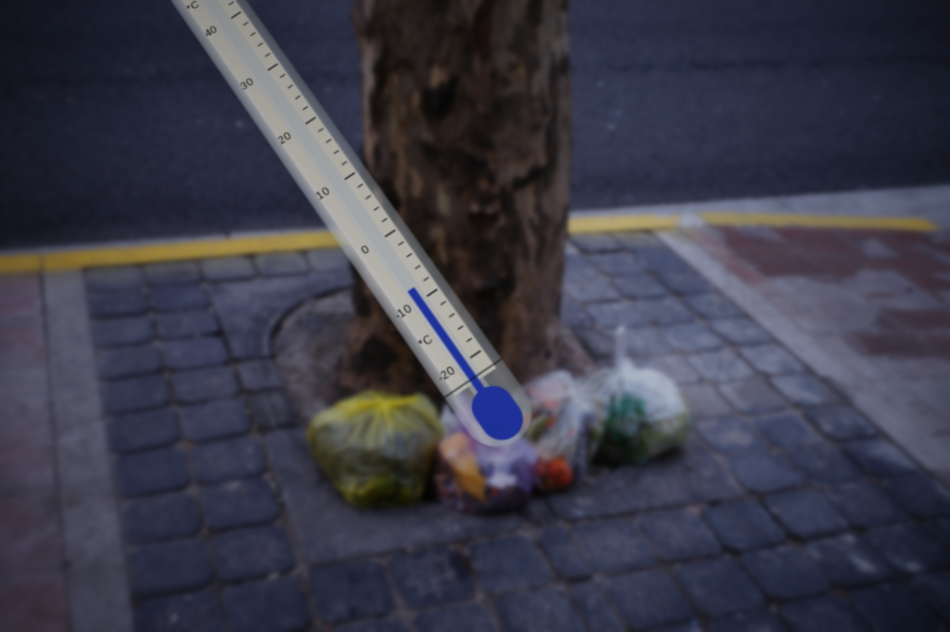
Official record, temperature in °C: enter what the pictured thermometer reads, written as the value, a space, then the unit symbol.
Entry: -8 °C
